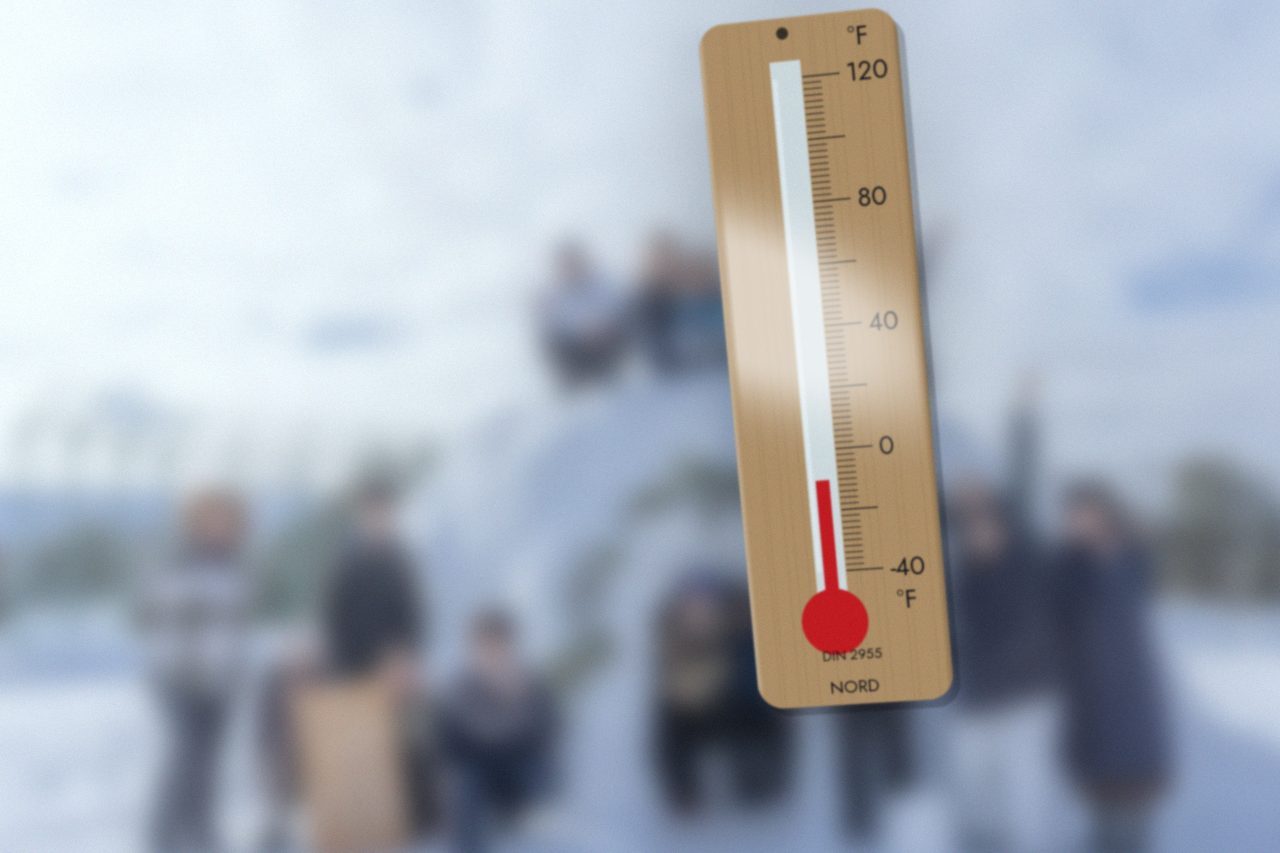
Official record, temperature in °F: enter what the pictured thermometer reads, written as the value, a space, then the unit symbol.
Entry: -10 °F
